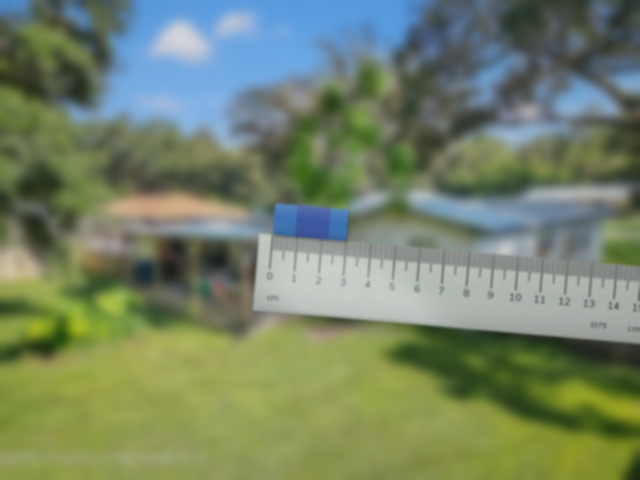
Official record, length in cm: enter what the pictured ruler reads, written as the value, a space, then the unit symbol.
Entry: 3 cm
